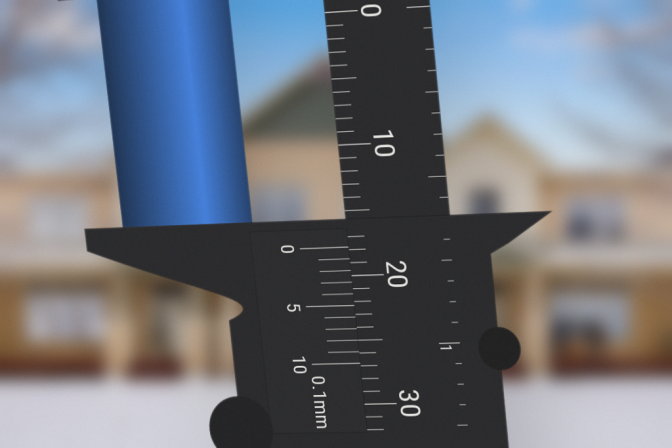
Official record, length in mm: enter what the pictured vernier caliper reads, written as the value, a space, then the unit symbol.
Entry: 17.8 mm
